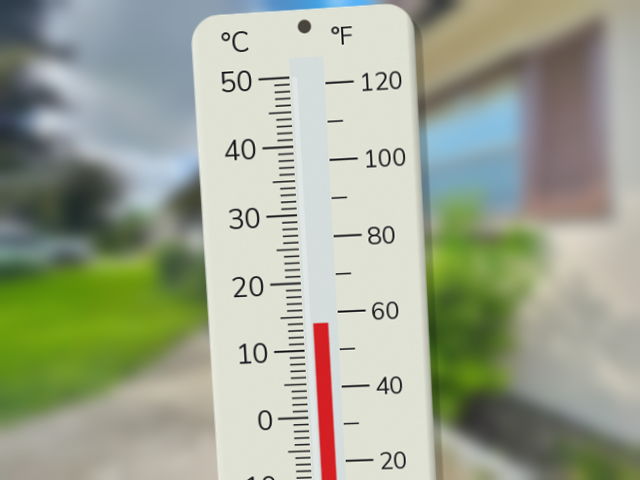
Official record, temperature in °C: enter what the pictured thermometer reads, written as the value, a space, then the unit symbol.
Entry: 14 °C
